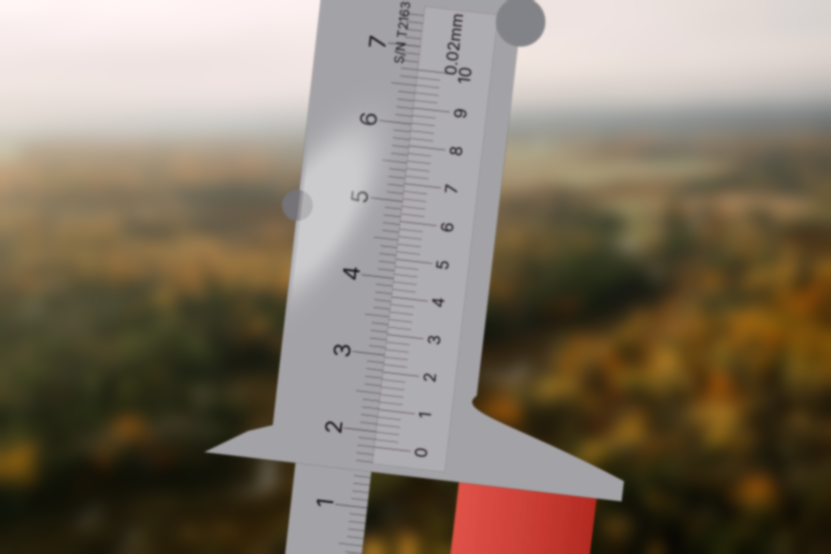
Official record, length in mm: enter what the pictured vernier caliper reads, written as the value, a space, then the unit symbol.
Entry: 18.0 mm
